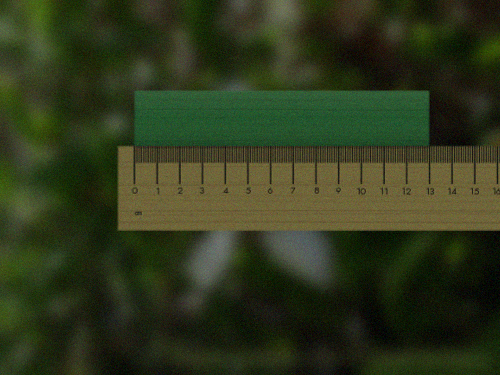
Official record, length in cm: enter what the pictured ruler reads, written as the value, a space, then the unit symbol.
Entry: 13 cm
